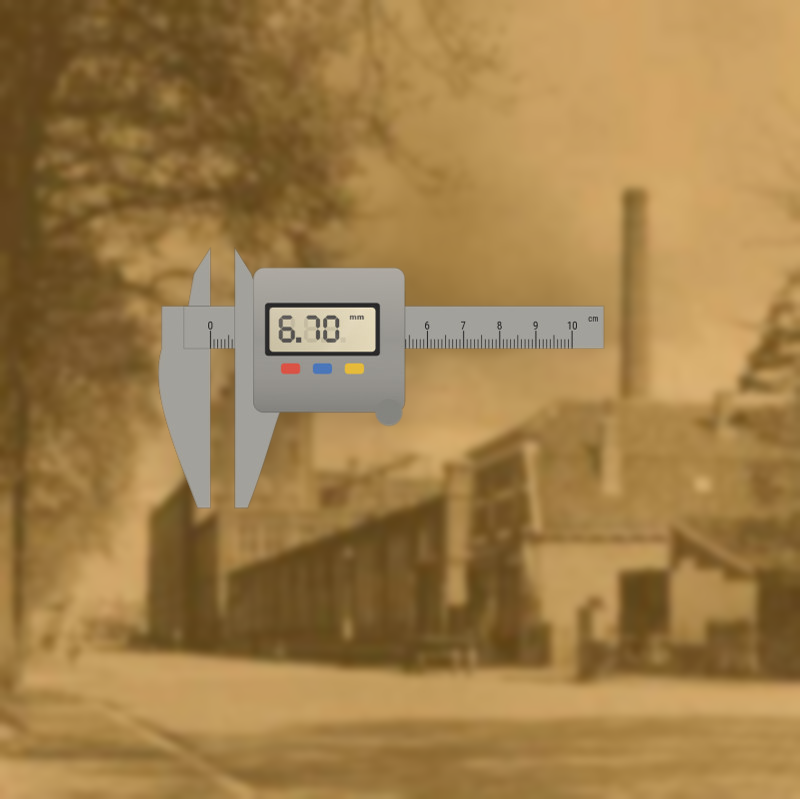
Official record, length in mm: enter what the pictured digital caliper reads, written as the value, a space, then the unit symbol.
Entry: 6.70 mm
